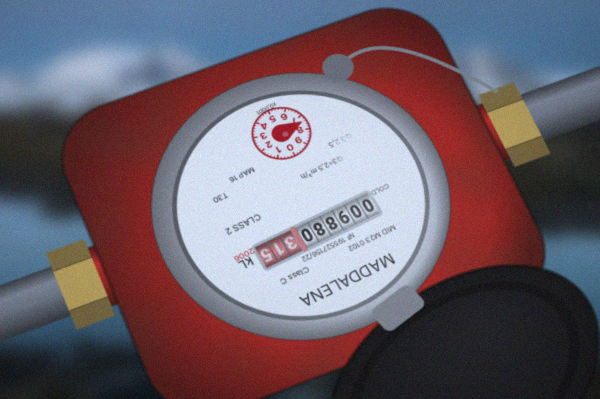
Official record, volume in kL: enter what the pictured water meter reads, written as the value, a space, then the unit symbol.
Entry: 9880.3157 kL
